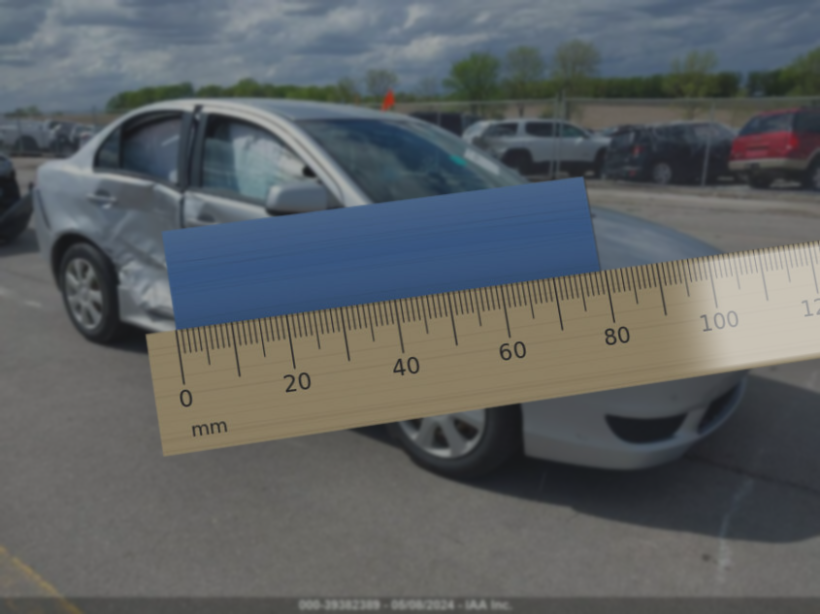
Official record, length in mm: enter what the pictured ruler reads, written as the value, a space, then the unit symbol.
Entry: 79 mm
